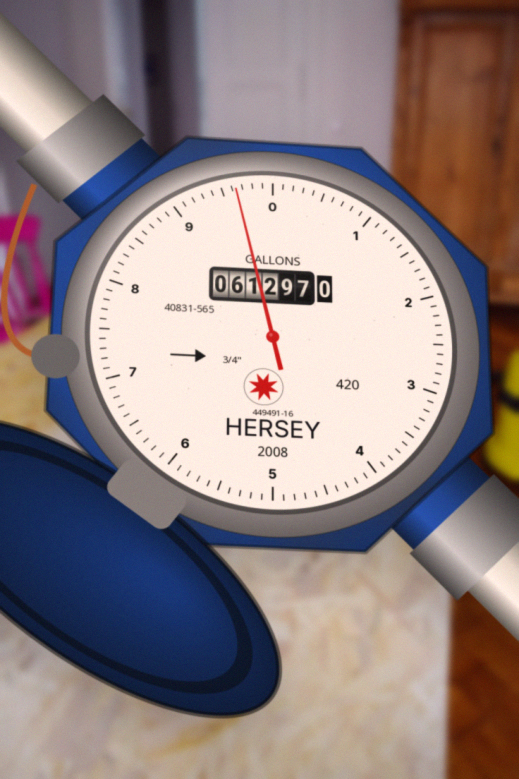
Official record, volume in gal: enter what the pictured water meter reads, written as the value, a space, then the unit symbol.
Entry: 612969.6 gal
